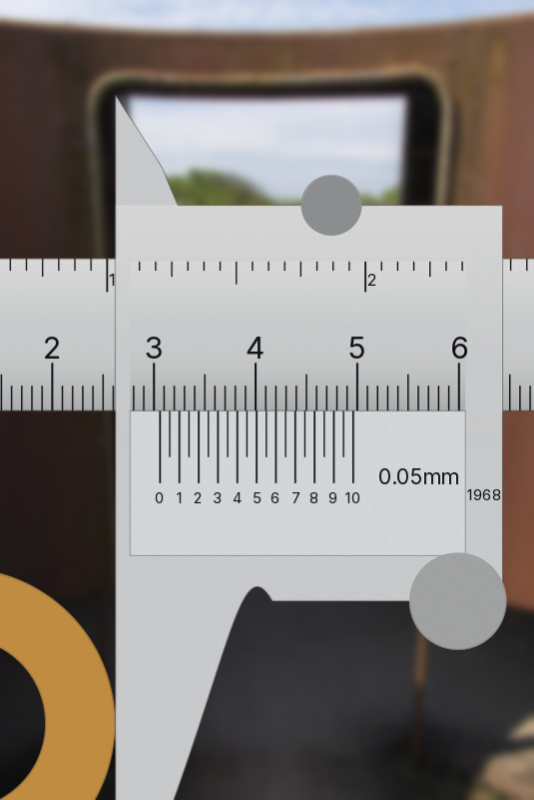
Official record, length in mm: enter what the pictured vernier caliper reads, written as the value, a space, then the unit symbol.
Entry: 30.6 mm
